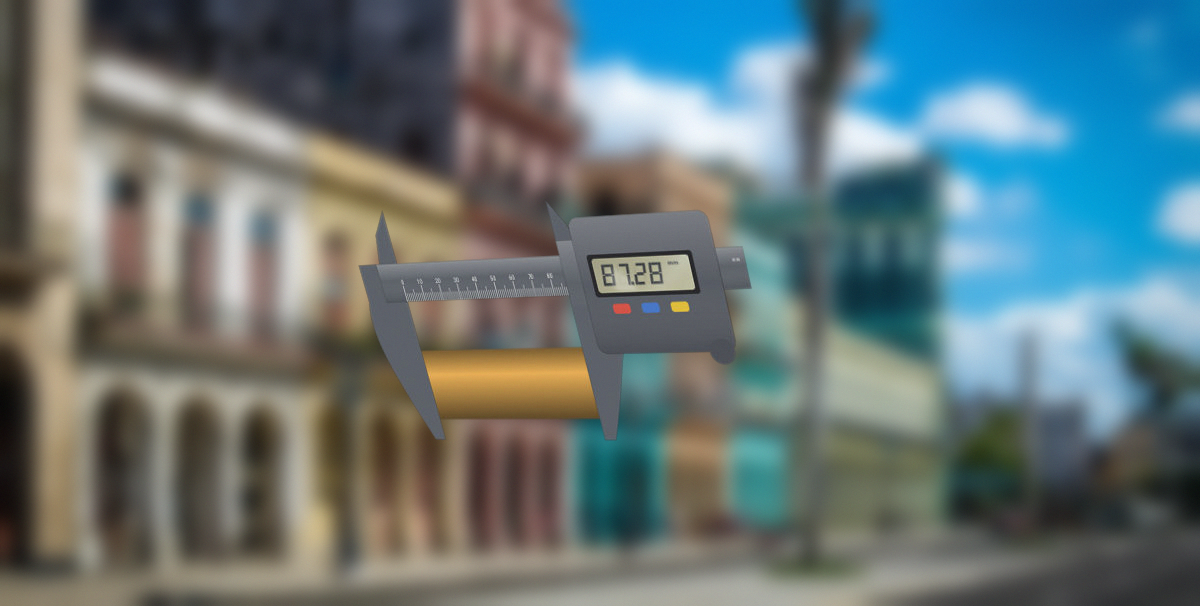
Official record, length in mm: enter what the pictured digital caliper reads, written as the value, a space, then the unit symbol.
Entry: 87.28 mm
